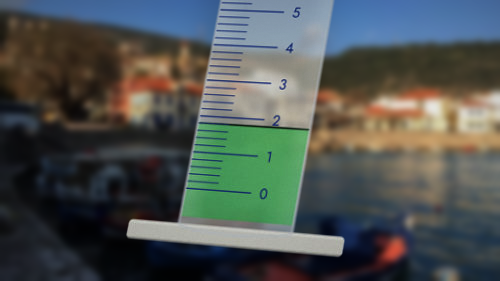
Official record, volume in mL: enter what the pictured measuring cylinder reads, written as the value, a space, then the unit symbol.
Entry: 1.8 mL
